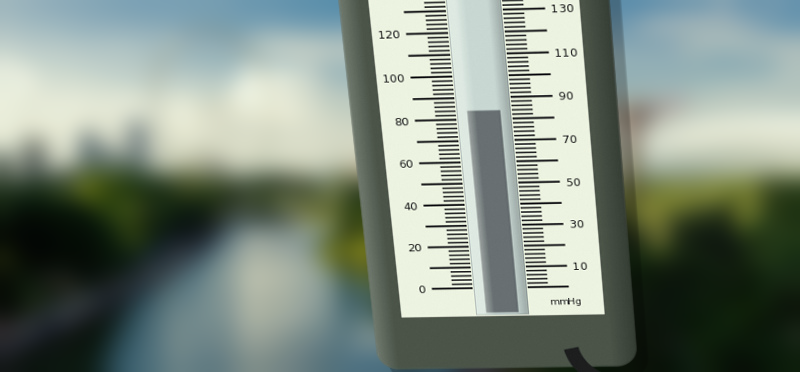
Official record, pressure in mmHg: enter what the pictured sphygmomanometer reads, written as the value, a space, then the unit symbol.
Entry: 84 mmHg
